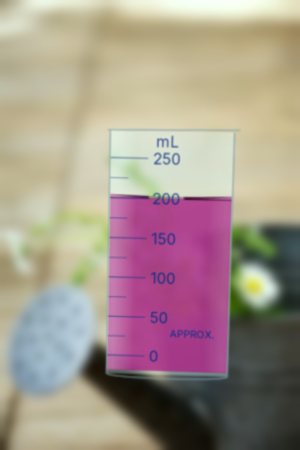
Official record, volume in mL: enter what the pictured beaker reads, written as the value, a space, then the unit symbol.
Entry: 200 mL
